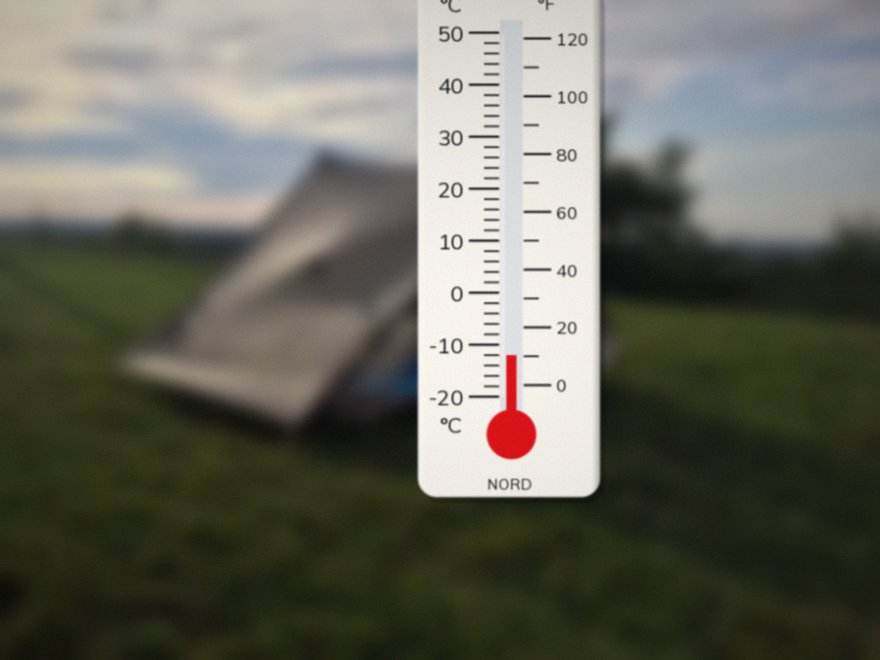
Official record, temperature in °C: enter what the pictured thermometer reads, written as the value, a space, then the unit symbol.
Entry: -12 °C
